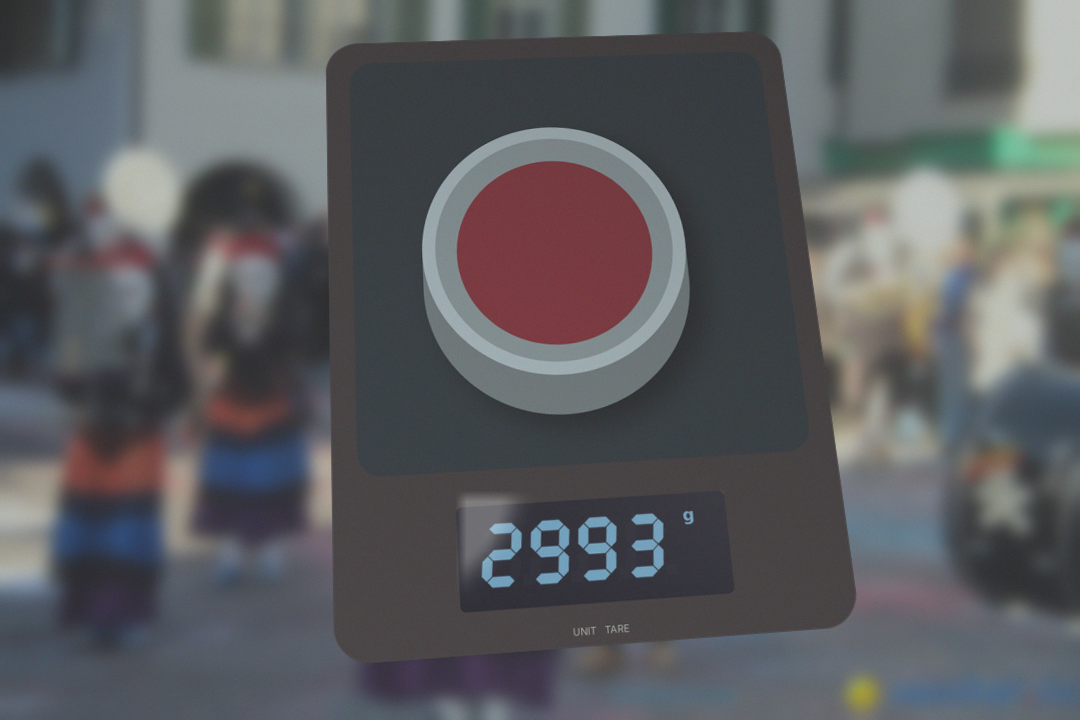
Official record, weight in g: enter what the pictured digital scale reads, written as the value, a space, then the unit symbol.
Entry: 2993 g
